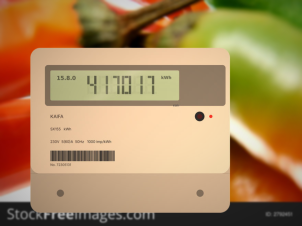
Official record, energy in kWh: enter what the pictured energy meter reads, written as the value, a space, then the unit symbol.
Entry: 417017 kWh
